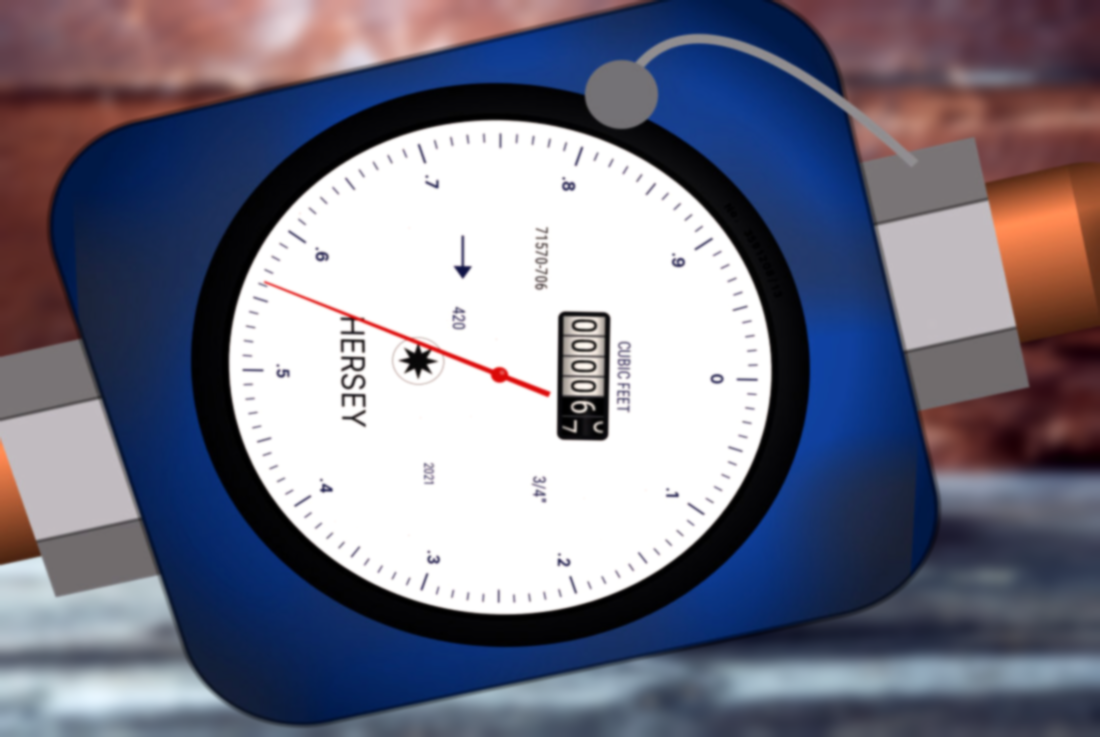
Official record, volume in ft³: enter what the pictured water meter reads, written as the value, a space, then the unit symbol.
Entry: 66.56 ft³
